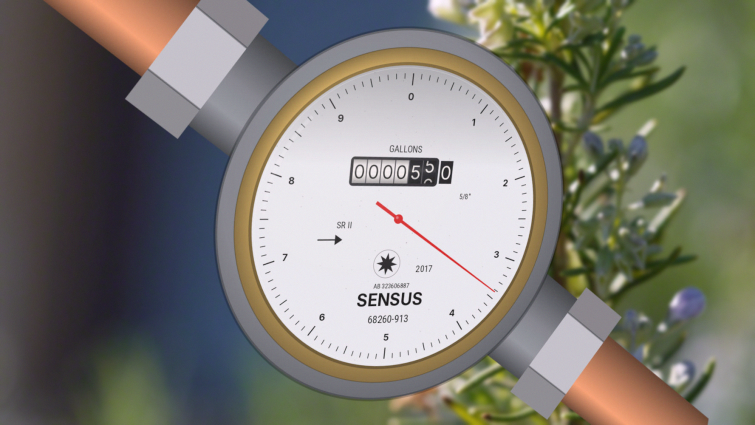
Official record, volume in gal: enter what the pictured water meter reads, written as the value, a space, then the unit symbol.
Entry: 553.4 gal
